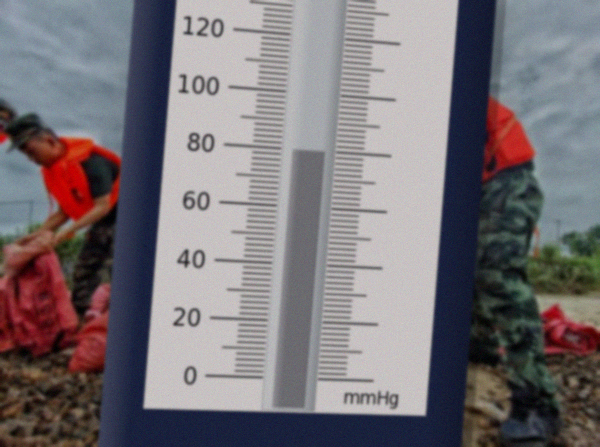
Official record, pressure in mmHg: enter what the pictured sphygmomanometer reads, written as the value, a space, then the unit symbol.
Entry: 80 mmHg
